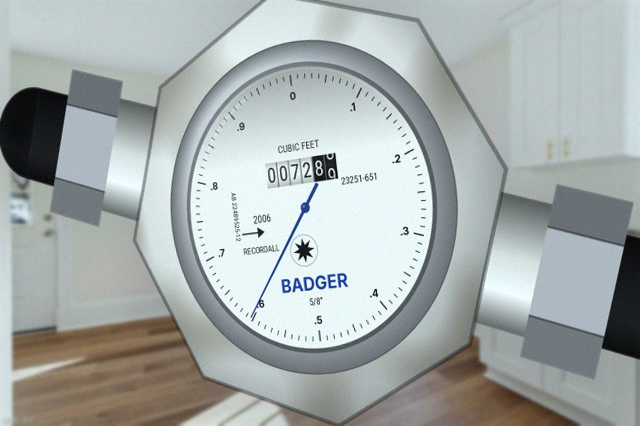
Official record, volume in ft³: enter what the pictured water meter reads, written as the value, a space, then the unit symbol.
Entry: 7288.60 ft³
